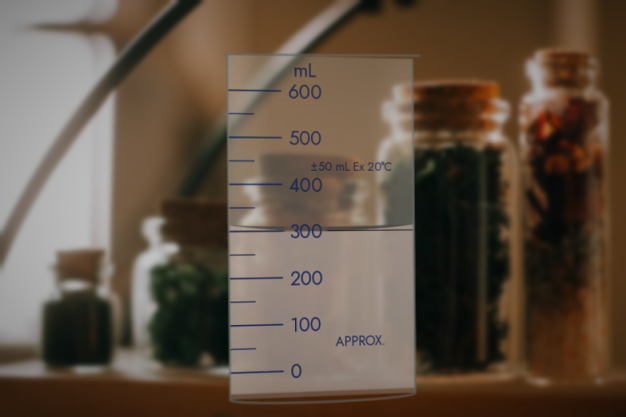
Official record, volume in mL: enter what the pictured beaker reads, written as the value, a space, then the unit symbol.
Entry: 300 mL
